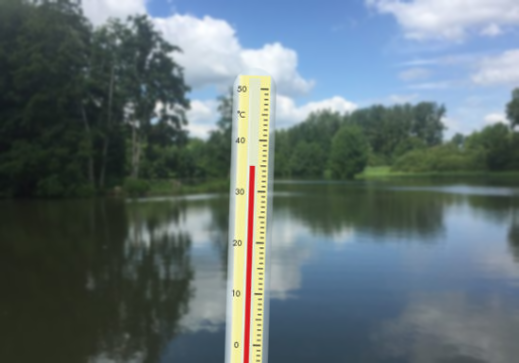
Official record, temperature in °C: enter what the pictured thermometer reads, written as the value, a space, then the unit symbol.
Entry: 35 °C
